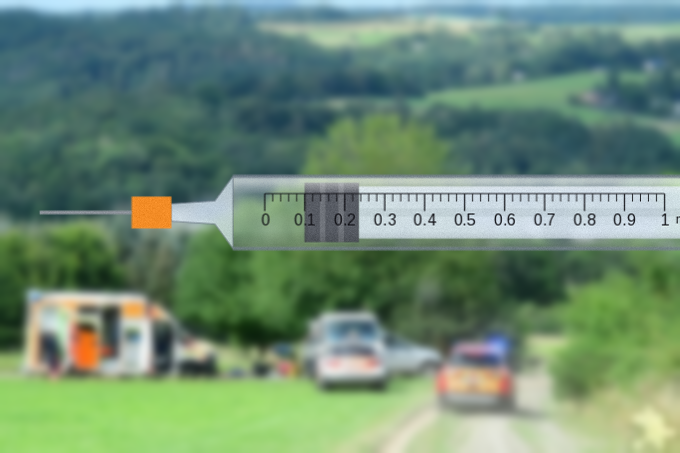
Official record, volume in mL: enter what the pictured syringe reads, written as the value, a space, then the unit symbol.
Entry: 0.1 mL
